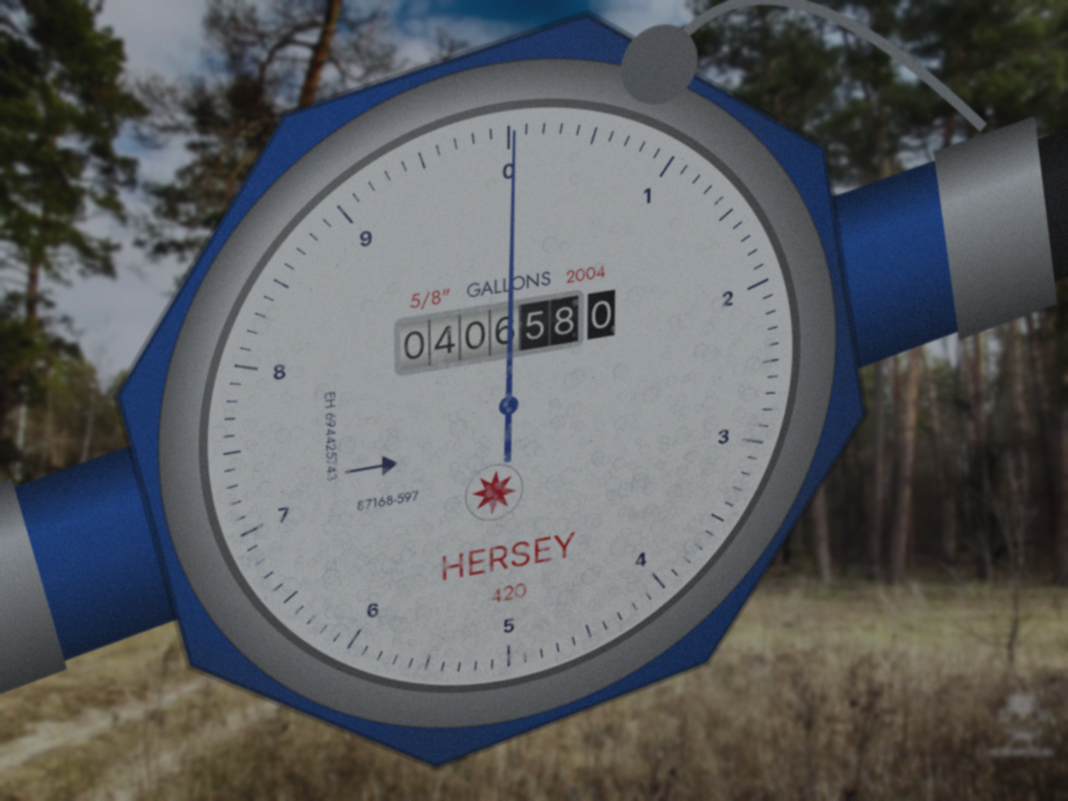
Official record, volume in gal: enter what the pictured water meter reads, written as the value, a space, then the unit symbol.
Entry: 406580.0 gal
